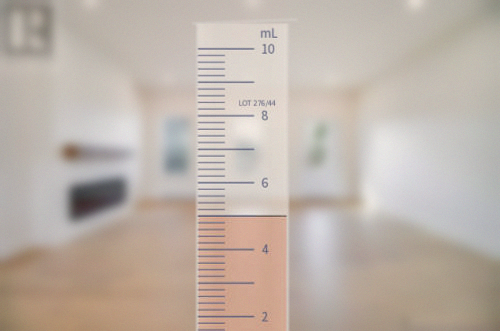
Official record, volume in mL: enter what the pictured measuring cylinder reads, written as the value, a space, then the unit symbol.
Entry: 5 mL
